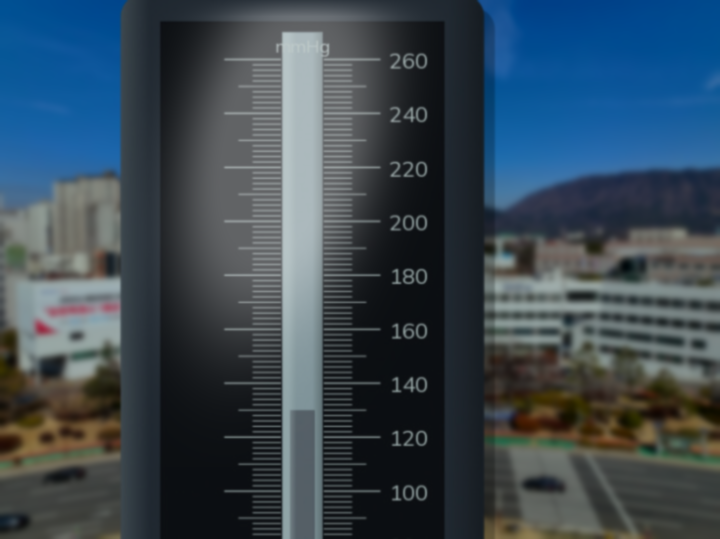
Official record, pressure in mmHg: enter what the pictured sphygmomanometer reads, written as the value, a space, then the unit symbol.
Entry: 130 mmHg
